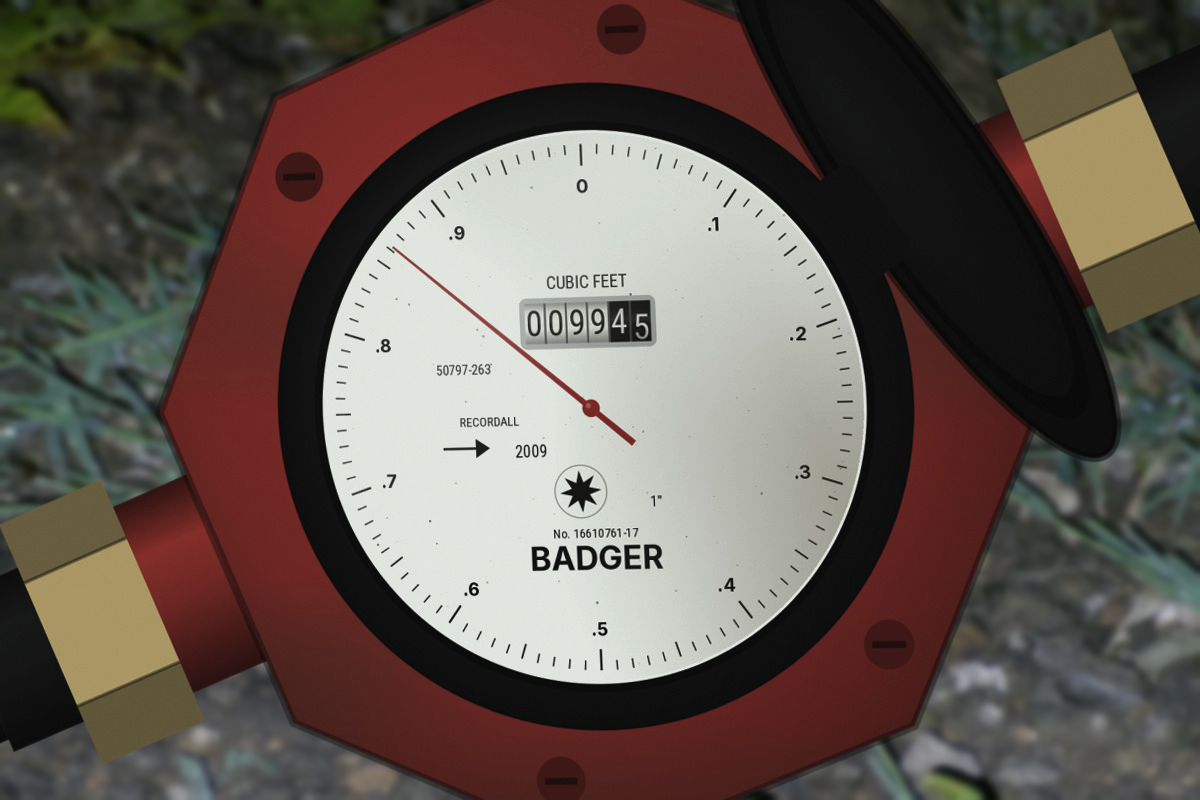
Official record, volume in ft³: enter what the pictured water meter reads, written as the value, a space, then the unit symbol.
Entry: 9944.86 ft³
